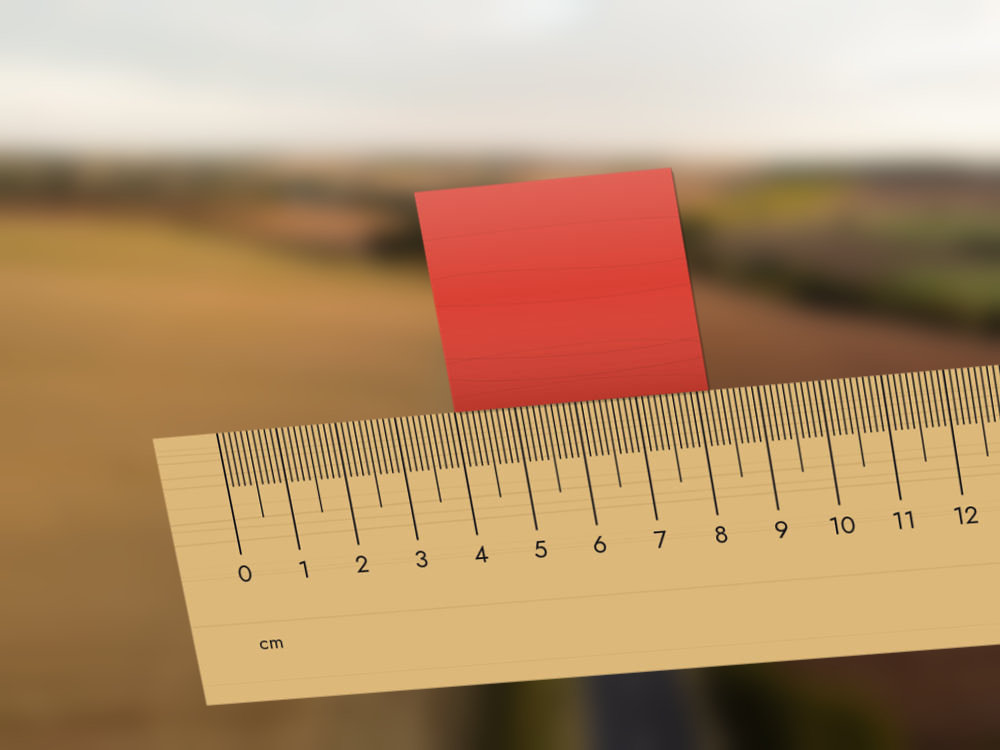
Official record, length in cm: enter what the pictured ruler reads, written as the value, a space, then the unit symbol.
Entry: 4.2 cm
